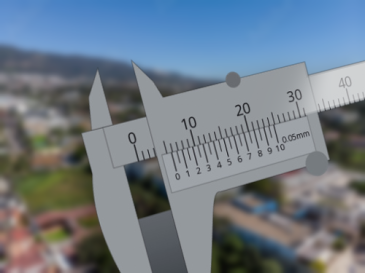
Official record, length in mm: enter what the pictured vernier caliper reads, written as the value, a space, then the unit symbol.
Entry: 5.8 mm
